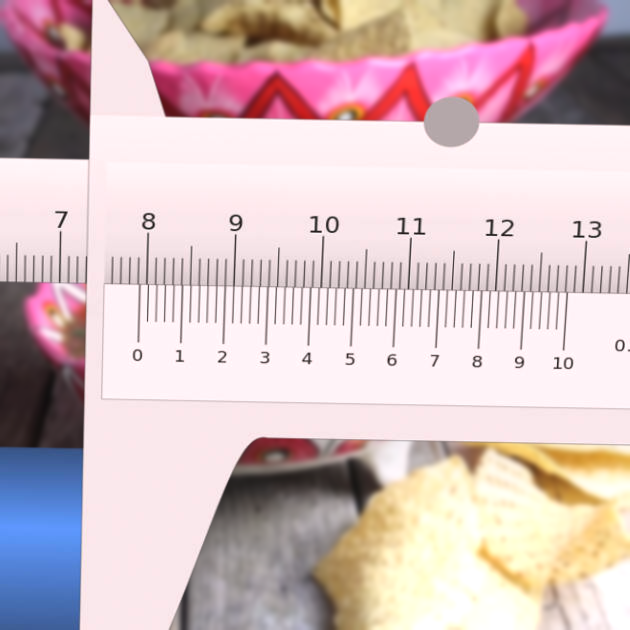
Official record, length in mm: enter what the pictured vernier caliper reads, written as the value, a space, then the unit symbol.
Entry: 79.2 mm
